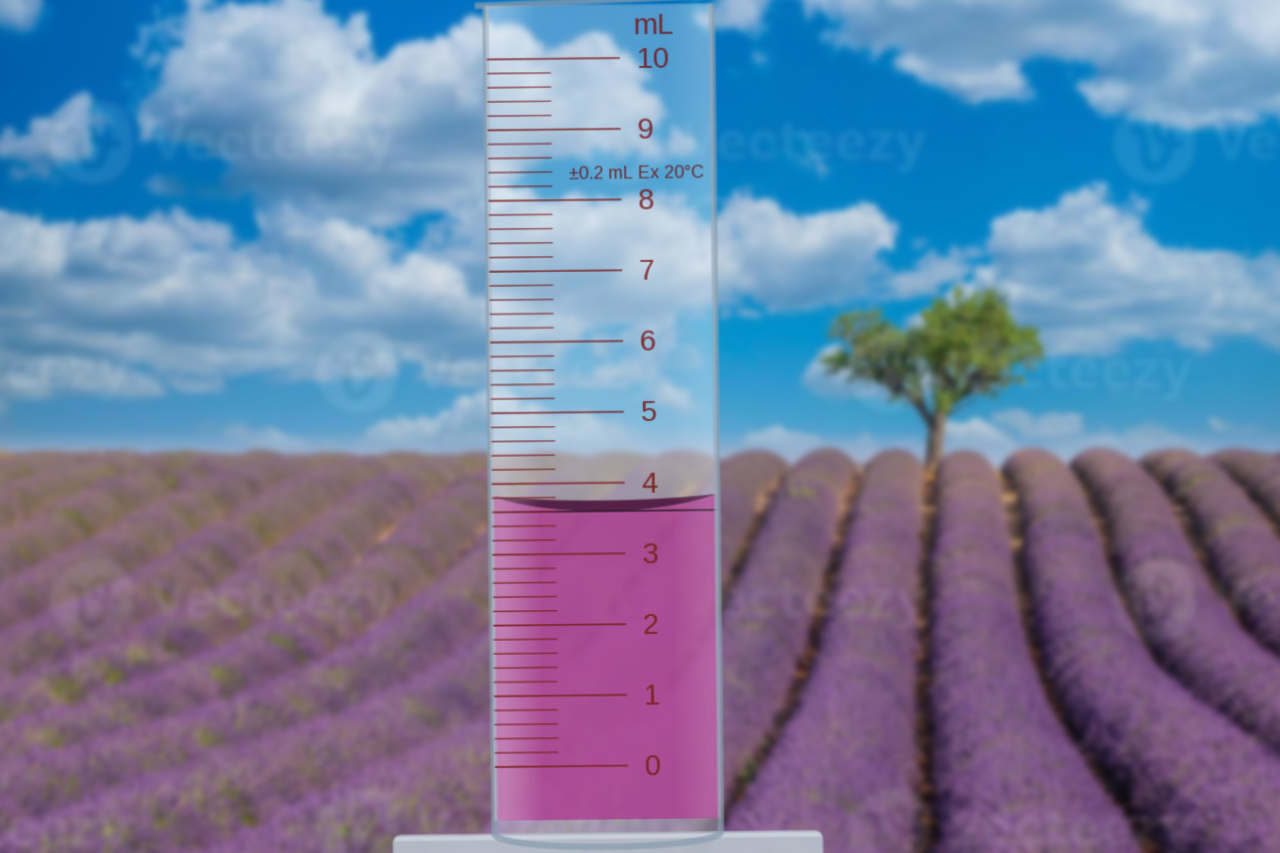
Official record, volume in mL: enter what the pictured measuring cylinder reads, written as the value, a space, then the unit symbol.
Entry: 3.6 mL
